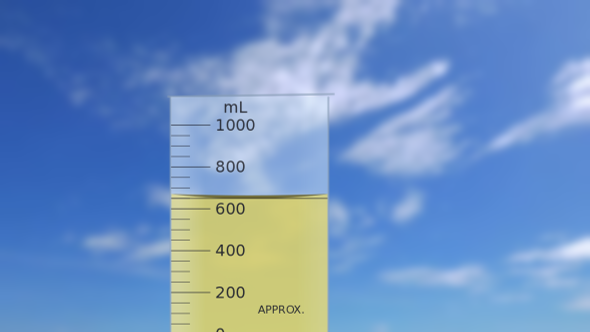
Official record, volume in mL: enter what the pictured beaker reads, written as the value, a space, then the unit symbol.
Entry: 650 mL
